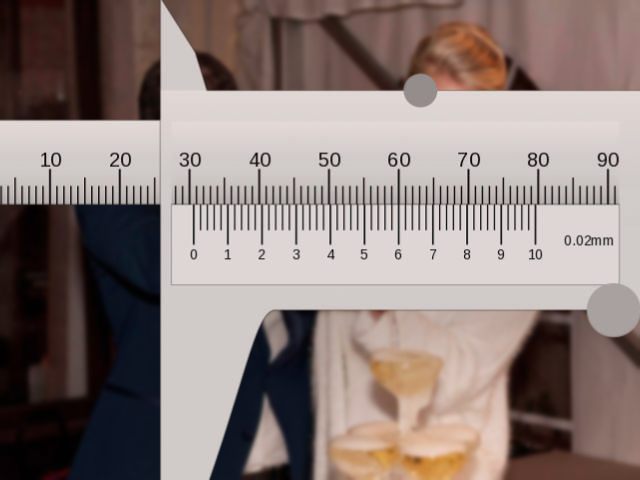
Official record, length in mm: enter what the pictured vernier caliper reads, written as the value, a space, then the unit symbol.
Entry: 30.6 mm
